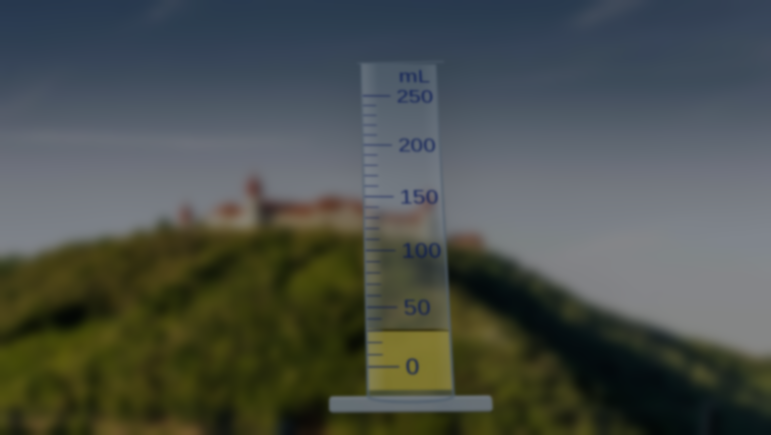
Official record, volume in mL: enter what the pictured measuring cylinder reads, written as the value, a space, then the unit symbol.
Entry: 30 mL
